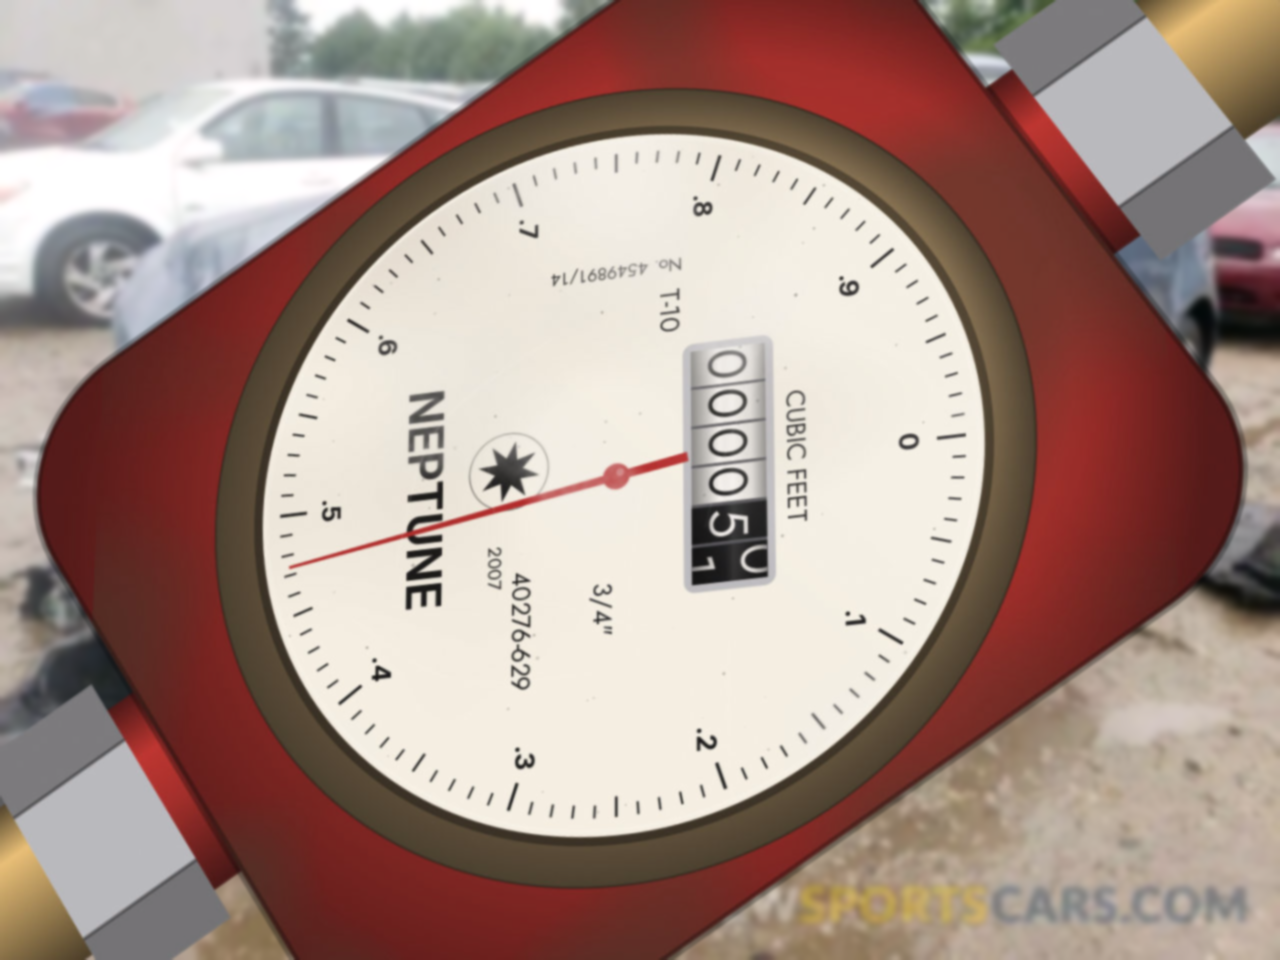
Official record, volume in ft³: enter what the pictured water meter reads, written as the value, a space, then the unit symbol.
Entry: 50.47 ft³
